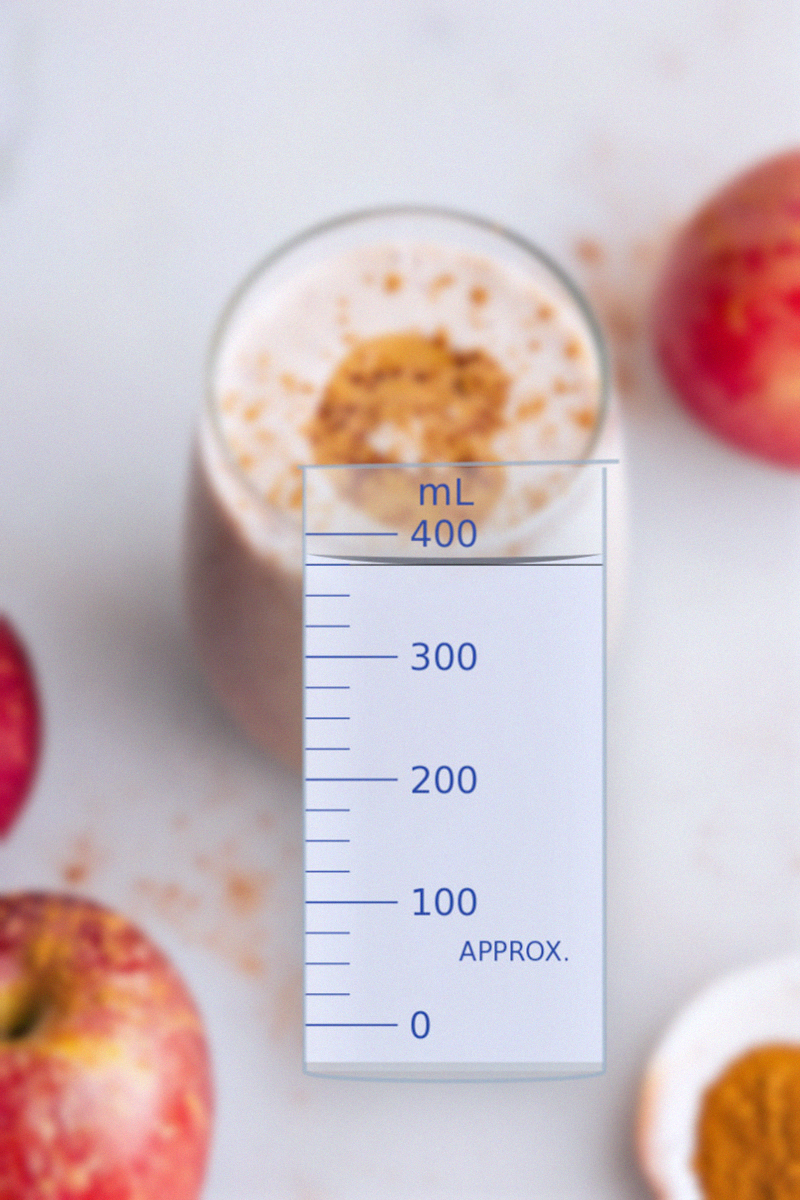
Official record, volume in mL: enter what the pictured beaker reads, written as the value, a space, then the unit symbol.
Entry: 375 mL
